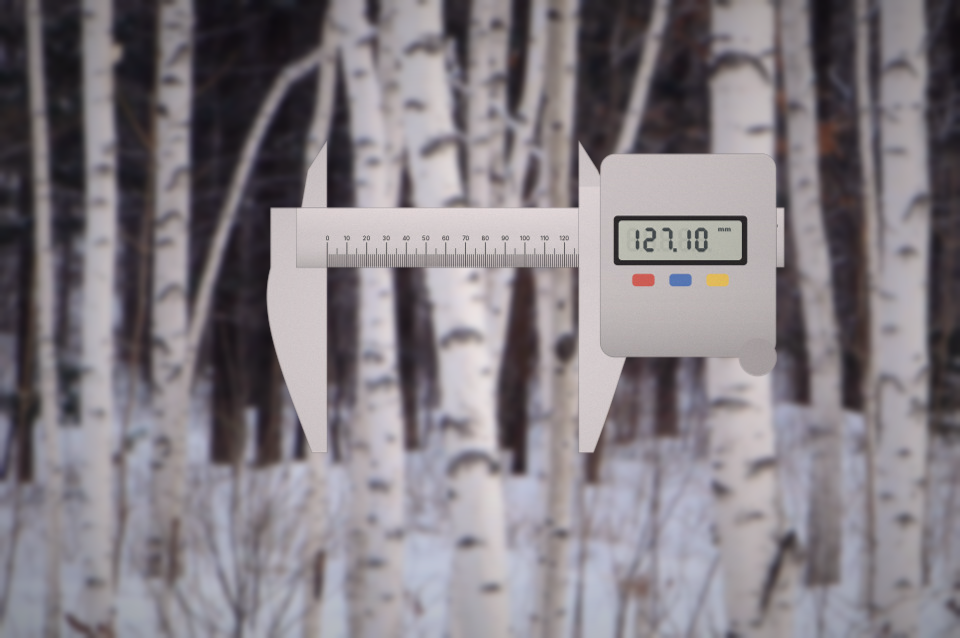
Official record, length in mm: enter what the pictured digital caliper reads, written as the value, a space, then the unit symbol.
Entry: 127.10 mm
